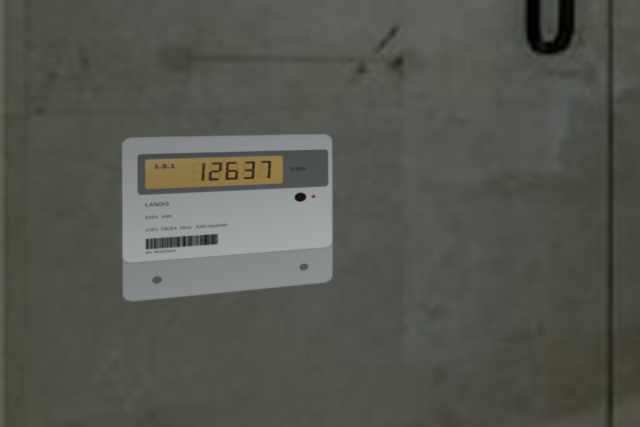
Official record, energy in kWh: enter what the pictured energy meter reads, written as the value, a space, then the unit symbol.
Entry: 12637 kWh
